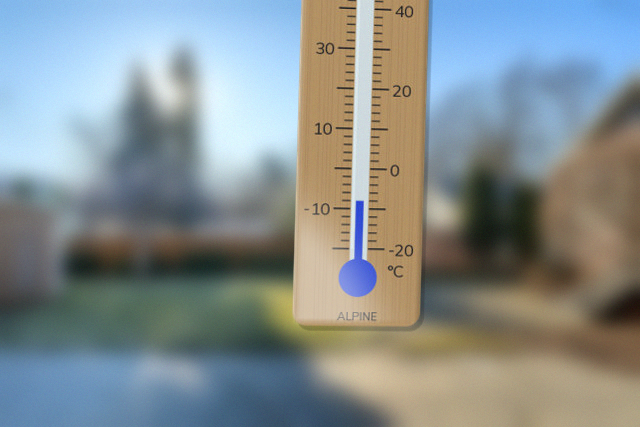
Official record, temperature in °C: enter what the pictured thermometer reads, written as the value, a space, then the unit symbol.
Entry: -8 °C
